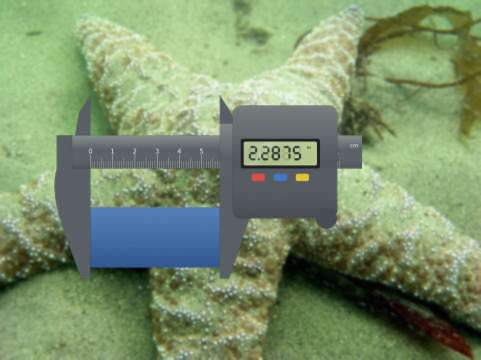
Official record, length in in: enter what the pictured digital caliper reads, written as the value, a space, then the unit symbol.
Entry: 2.2875 in
